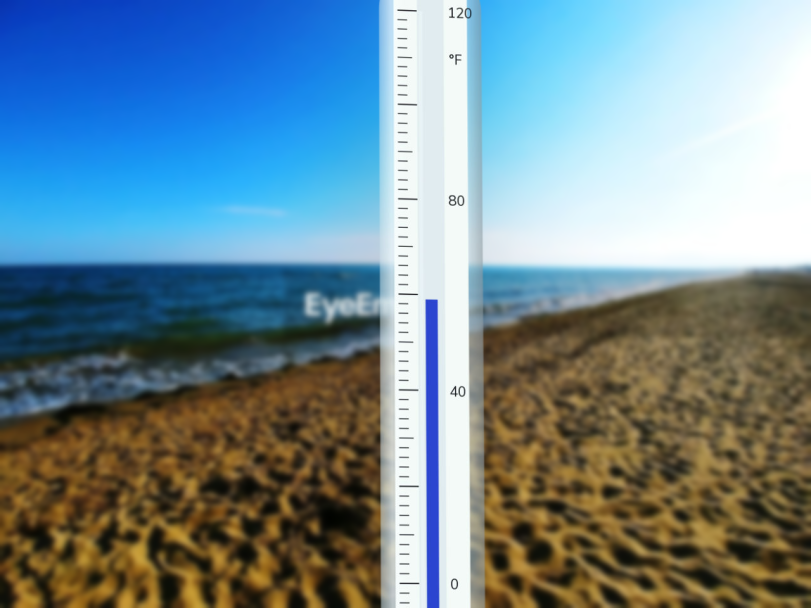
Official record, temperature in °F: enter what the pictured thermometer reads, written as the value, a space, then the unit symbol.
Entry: 59 °F
